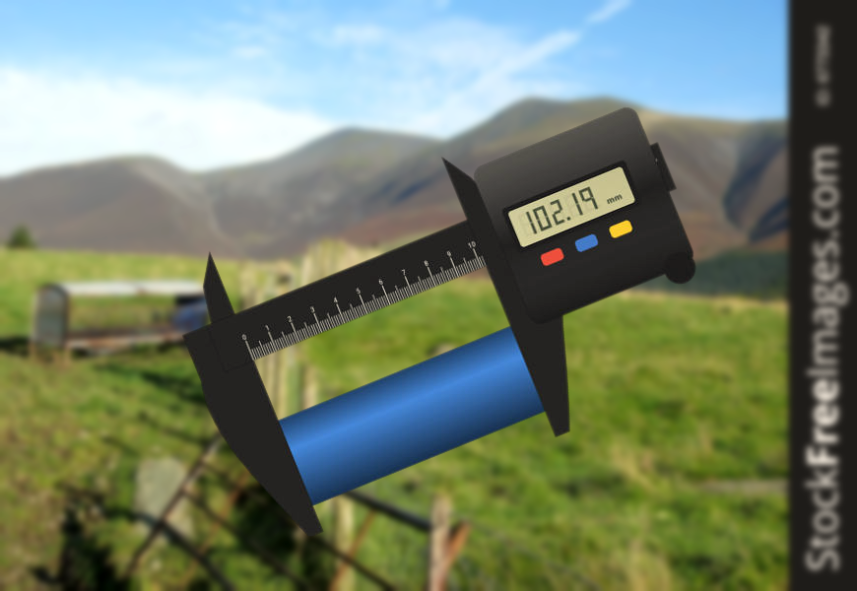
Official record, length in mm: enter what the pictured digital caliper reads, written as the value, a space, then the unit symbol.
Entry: 102.19 mm
